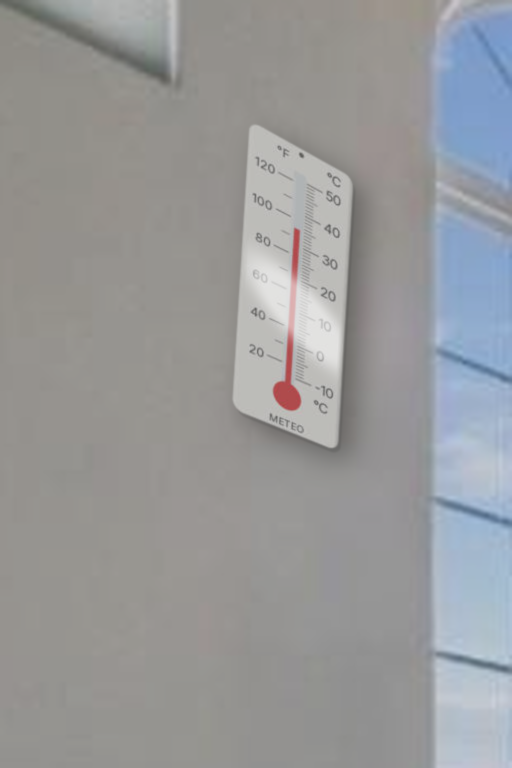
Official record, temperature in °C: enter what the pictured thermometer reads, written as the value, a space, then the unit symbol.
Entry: 35 °C
